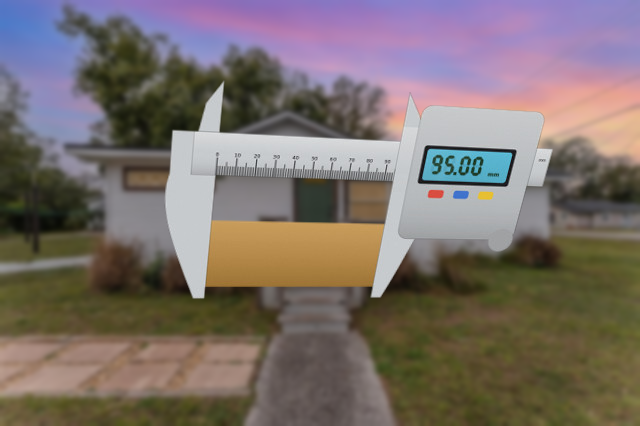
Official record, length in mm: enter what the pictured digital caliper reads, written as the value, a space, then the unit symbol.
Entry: 95.00 mm
